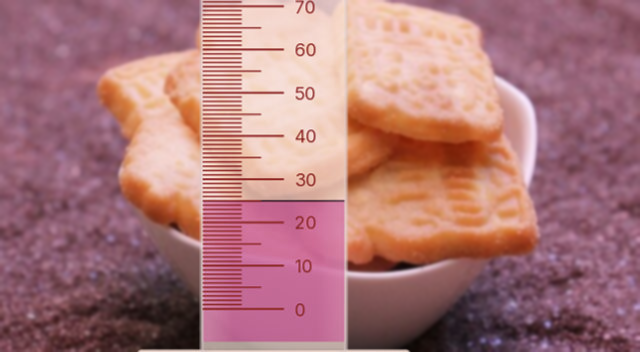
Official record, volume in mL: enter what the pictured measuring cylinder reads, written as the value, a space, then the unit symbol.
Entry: 25 mL
